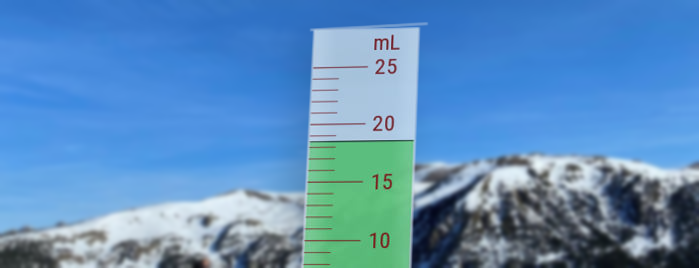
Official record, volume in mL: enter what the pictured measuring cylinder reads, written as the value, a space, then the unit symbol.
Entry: 18.5 mL
